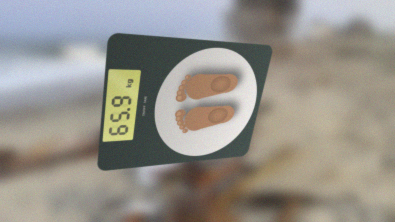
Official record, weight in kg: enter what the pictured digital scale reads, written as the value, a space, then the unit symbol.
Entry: 65.9 kg
